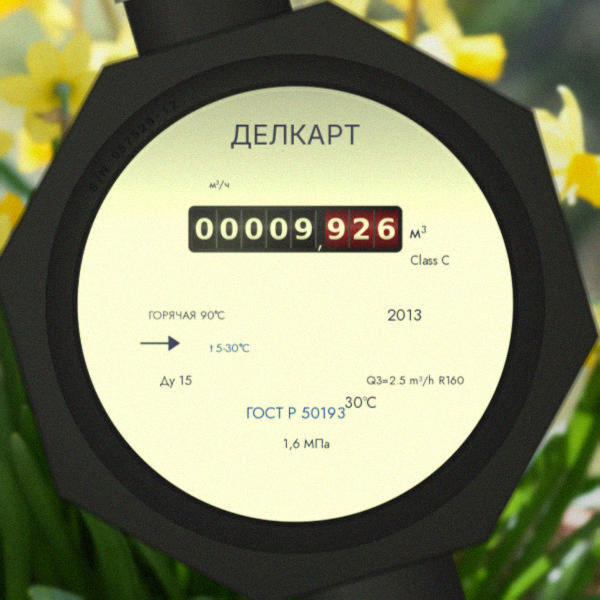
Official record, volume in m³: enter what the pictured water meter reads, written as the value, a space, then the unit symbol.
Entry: 9.926 m³
